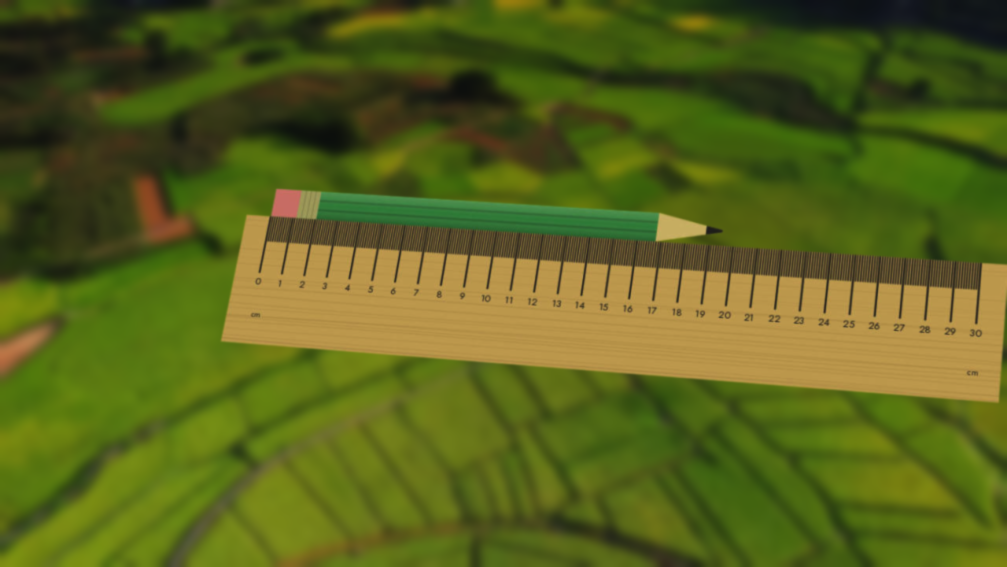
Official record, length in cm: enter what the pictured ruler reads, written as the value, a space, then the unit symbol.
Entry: 19.5 cm
